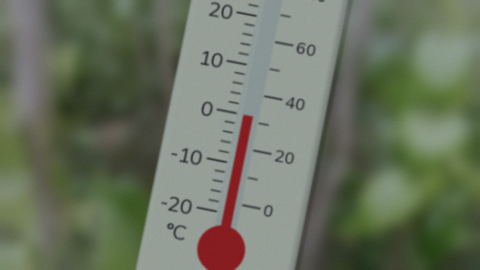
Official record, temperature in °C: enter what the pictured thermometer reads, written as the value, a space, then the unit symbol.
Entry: 0 °C
